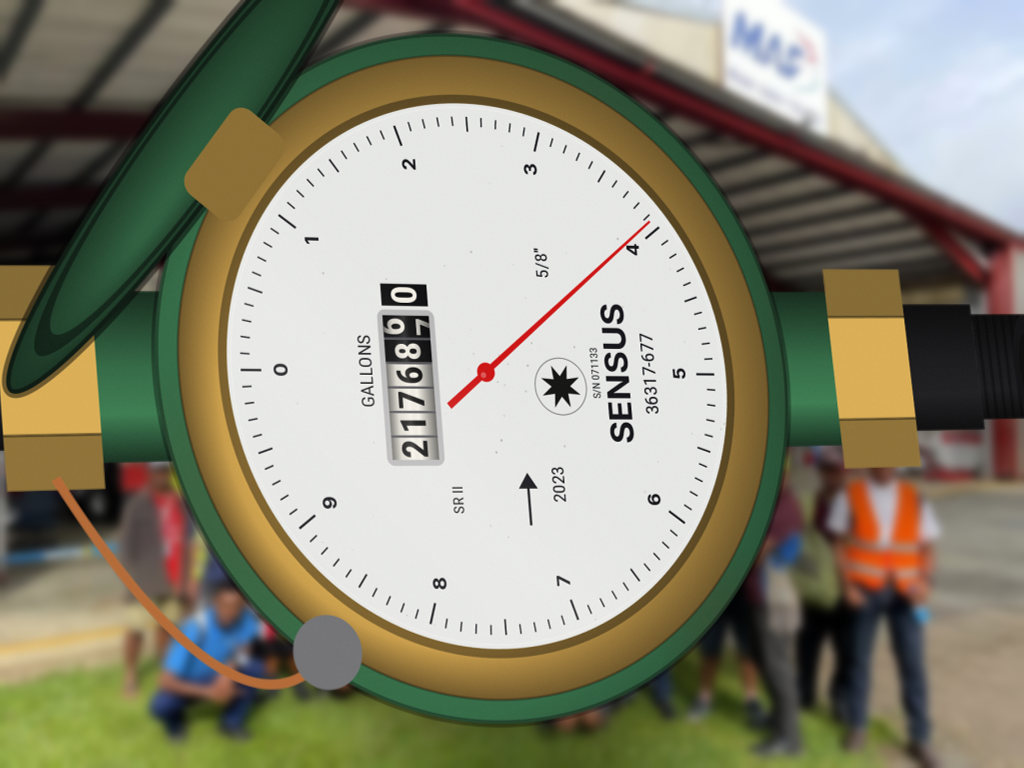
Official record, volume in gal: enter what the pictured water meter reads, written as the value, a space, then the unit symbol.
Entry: 2176863.9 gal
